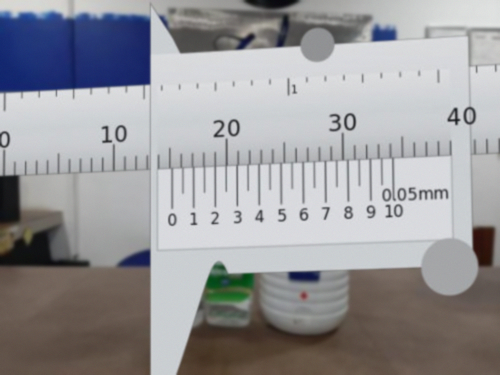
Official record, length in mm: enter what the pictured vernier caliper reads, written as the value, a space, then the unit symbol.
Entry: 15.2 mm
